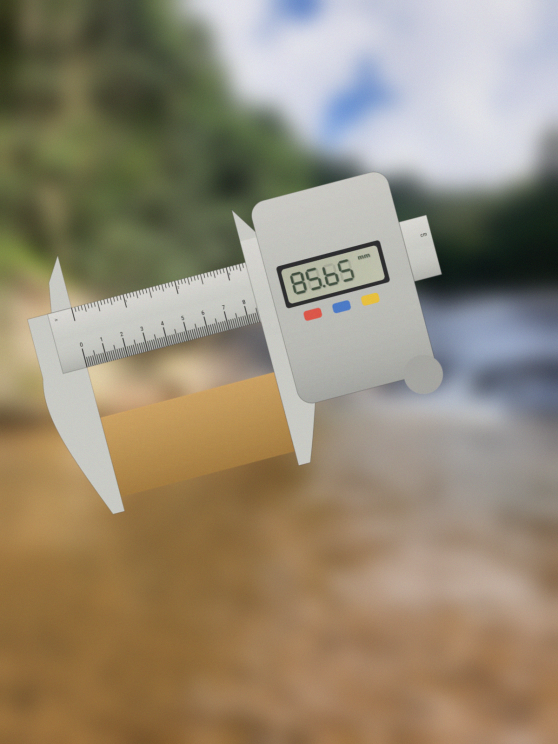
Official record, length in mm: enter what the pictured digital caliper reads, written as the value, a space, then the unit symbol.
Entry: 85.65 mm
